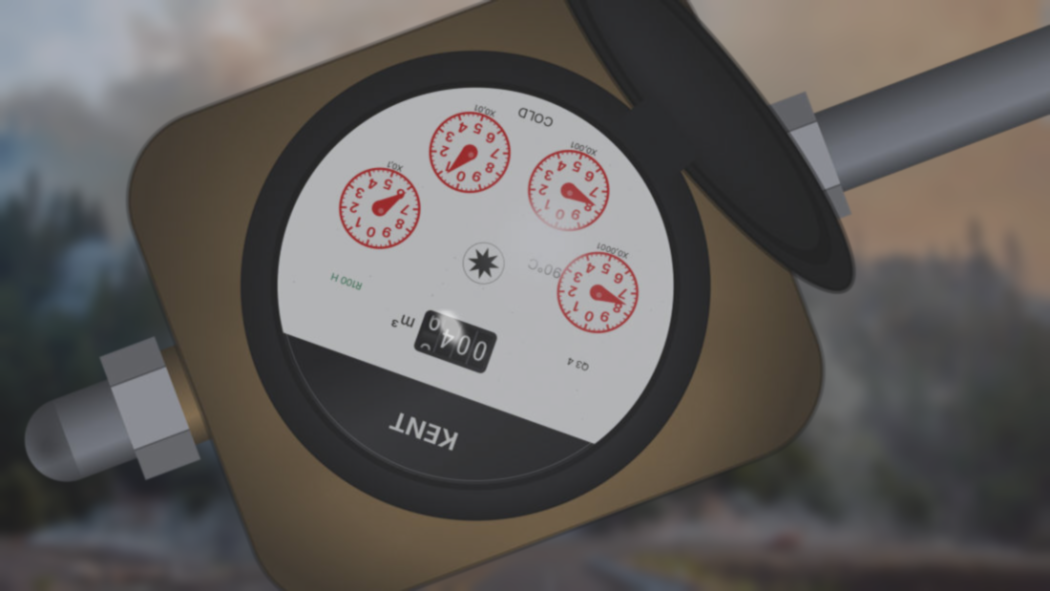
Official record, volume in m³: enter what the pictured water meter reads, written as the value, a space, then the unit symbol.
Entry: 48.6077 m³
